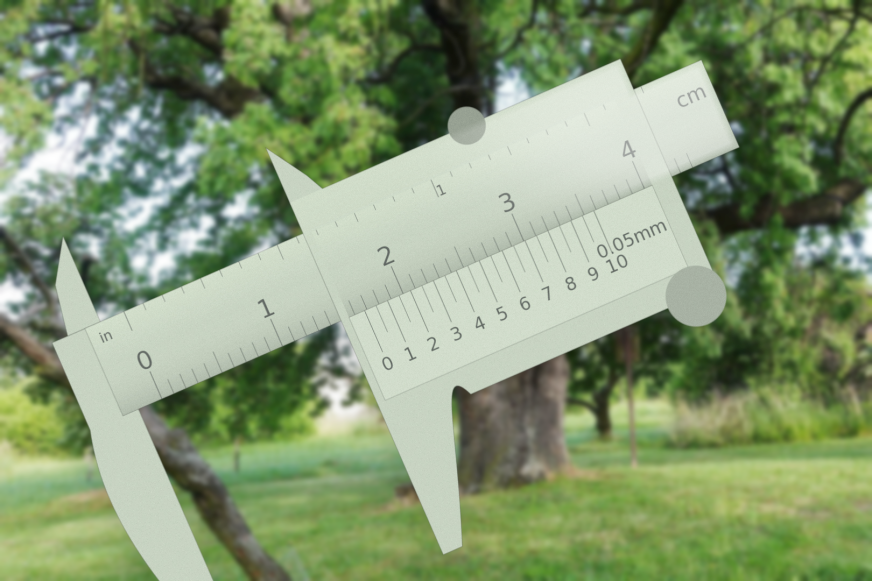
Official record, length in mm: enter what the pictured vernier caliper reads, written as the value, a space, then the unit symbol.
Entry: 16.8 mm
